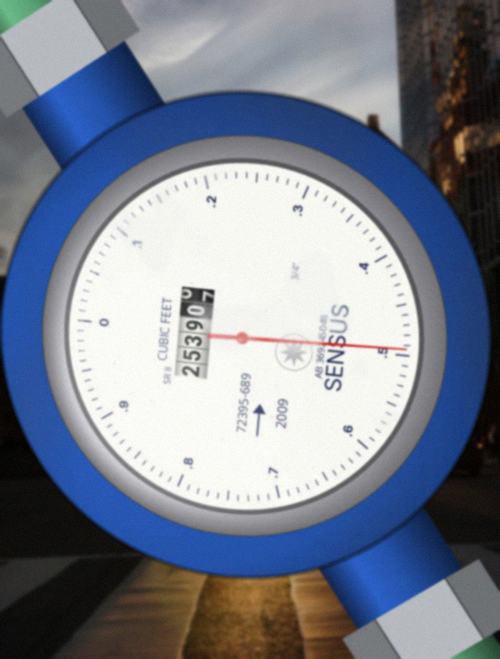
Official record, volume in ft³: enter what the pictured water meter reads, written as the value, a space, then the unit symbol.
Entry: 253906.49 ft³
